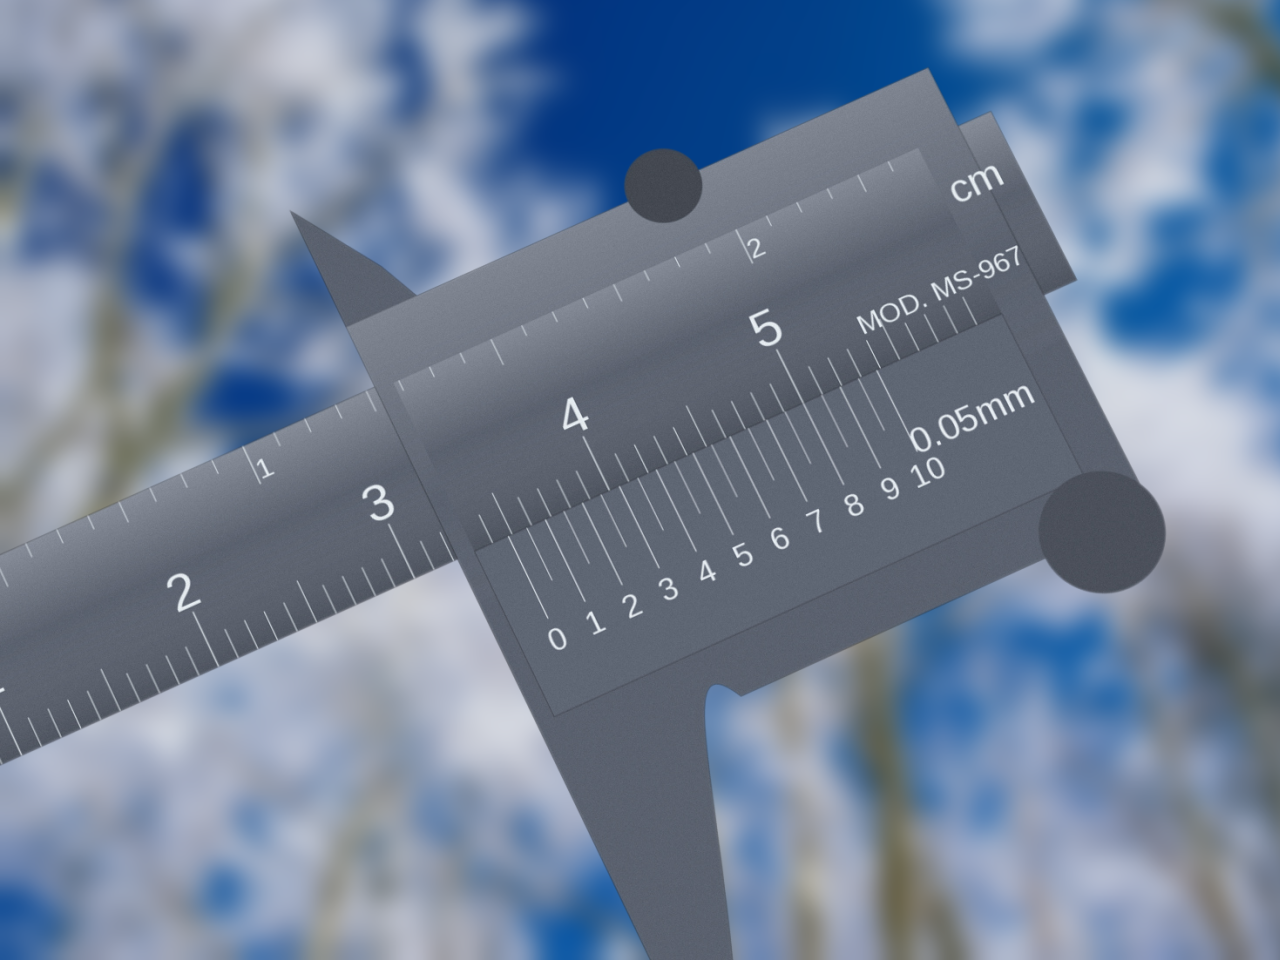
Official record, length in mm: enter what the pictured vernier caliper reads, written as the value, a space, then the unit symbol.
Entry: 34.8 mm
